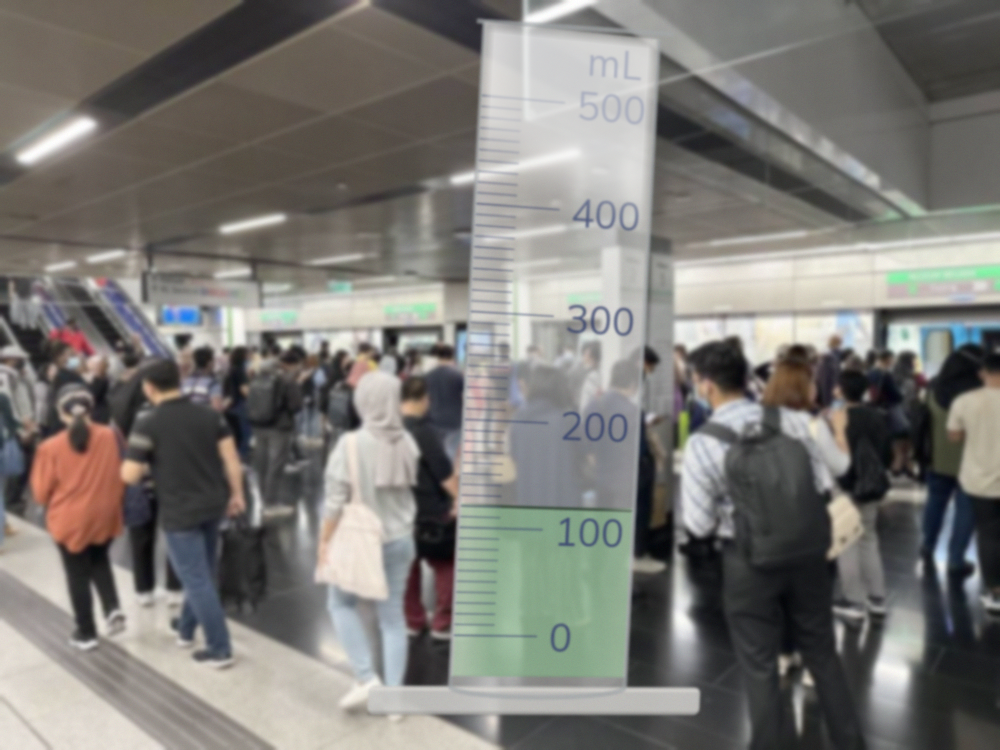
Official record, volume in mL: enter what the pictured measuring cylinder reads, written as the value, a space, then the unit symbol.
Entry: 120 mL
